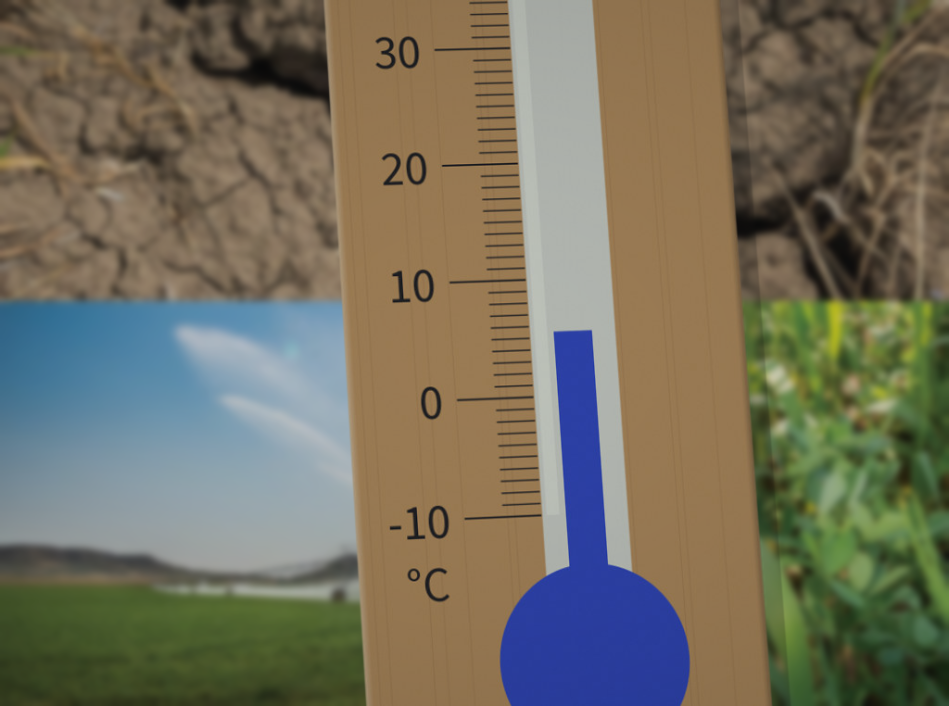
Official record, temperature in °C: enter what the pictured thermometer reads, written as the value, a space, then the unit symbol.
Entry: 5.5 °C
